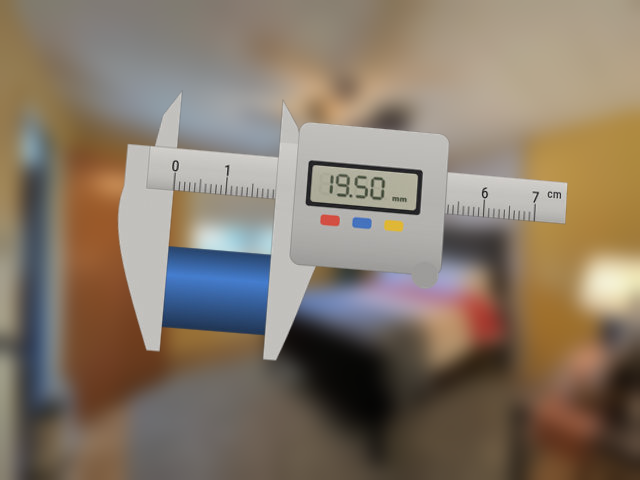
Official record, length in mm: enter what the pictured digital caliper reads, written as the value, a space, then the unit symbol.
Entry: 19.50 mm
